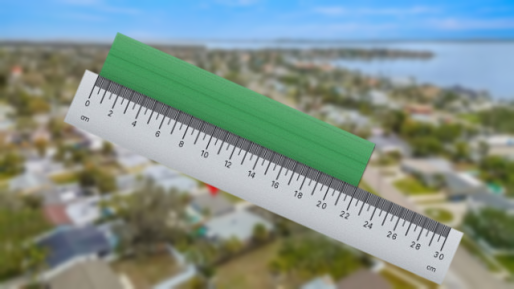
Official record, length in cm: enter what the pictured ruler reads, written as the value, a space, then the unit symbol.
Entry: 22 cm
